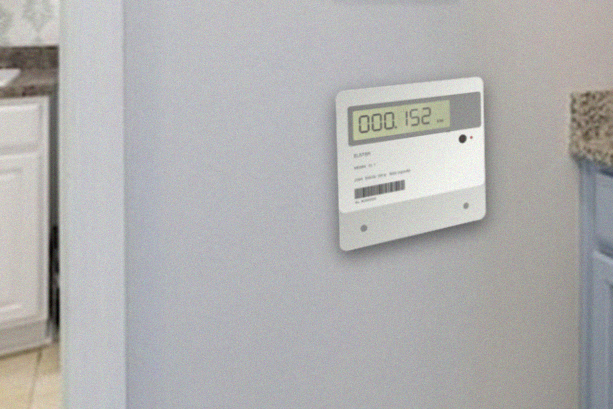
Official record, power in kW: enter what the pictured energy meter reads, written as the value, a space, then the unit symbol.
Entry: 0.152 kW
